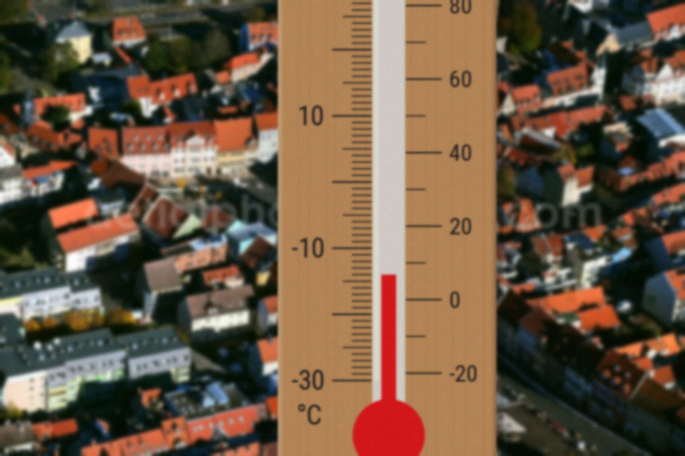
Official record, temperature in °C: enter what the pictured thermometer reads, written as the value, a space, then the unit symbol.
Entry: -14 °C
